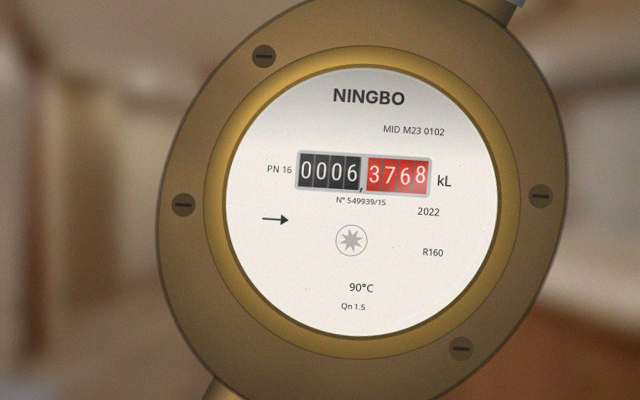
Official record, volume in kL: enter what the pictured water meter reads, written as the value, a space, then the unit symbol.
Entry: 6.3768 kL
